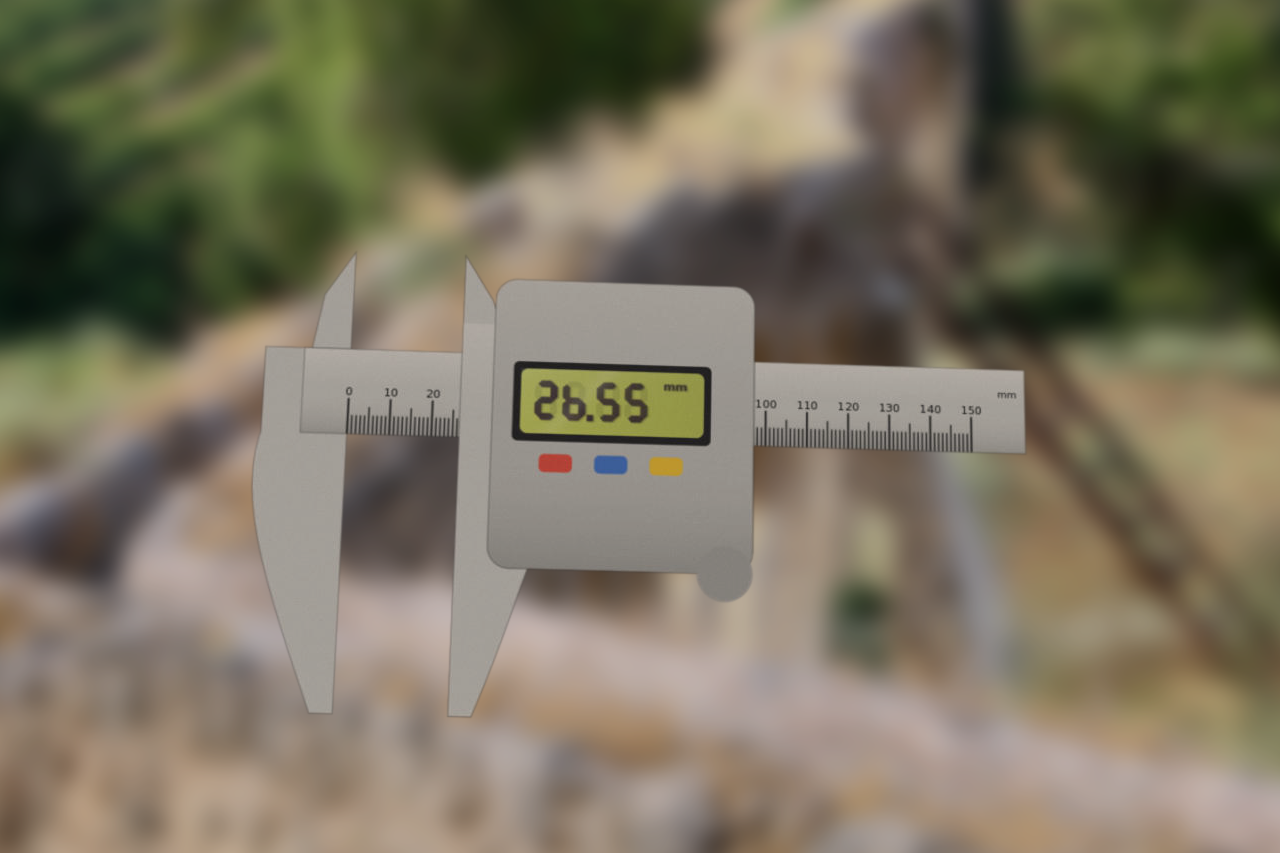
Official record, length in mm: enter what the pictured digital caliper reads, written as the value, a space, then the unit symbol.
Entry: 26.55 mm
